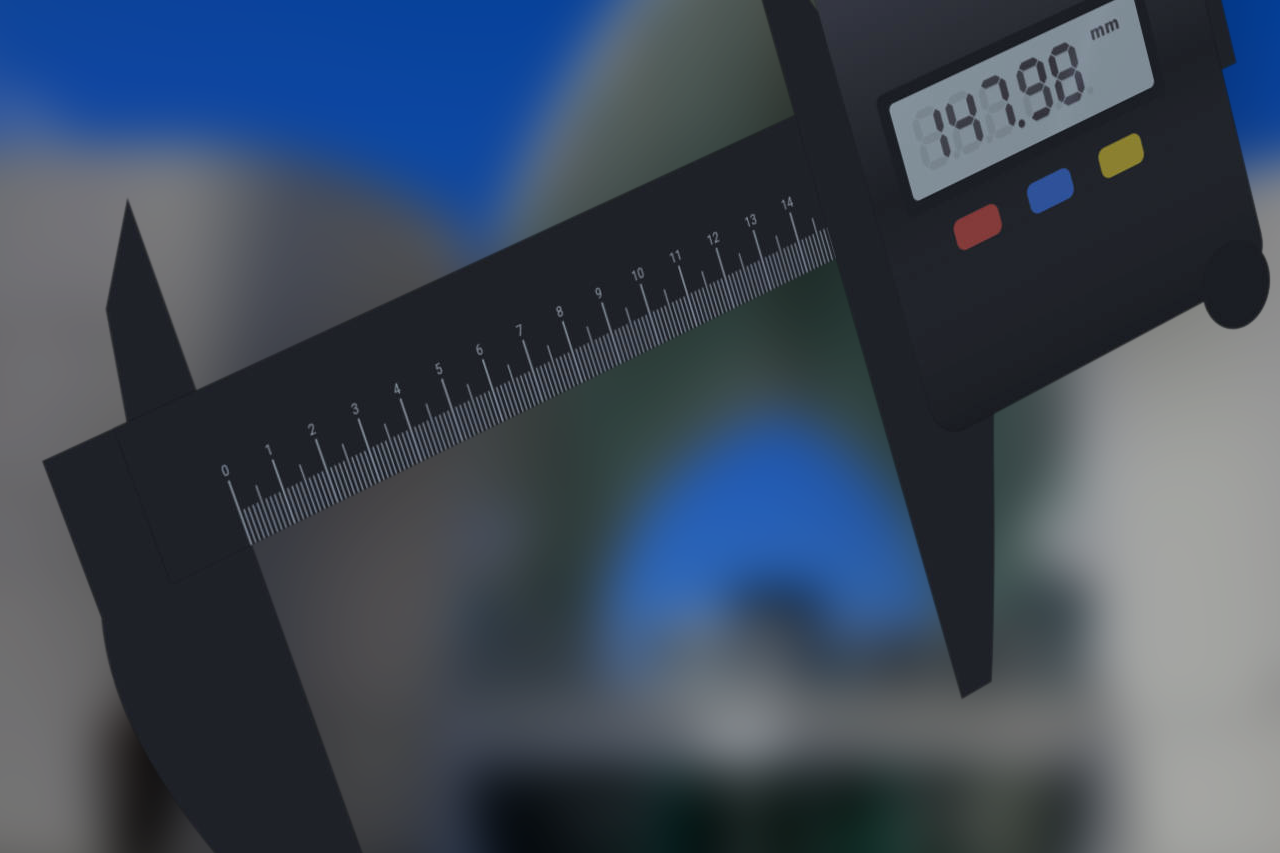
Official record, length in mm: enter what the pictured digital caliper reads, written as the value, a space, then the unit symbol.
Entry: 147.98 mm
